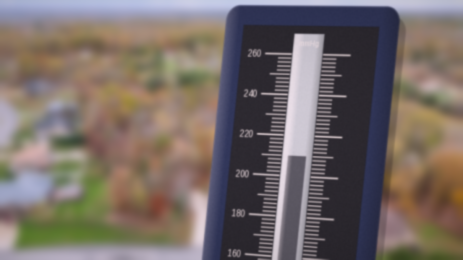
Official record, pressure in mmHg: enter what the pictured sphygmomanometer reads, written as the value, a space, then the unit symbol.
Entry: 210 mmHg
